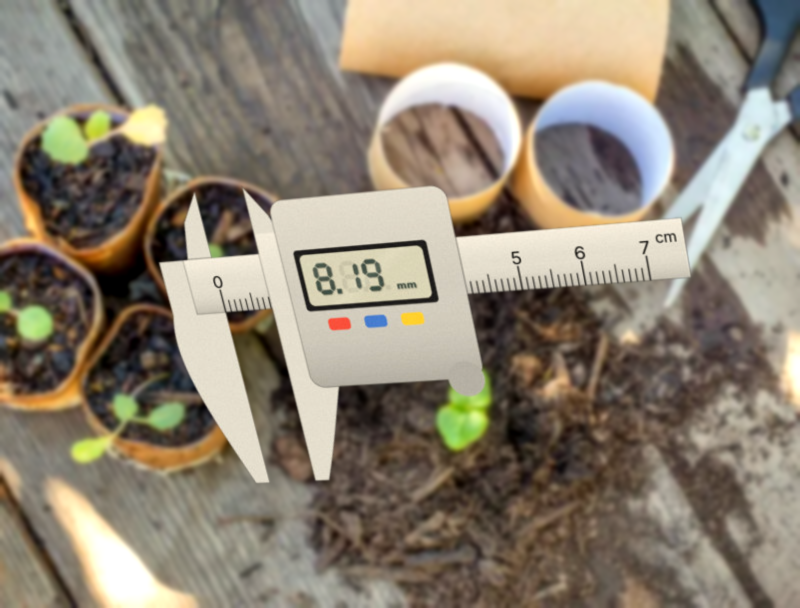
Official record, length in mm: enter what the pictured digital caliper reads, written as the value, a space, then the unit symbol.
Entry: 8.19 mm
